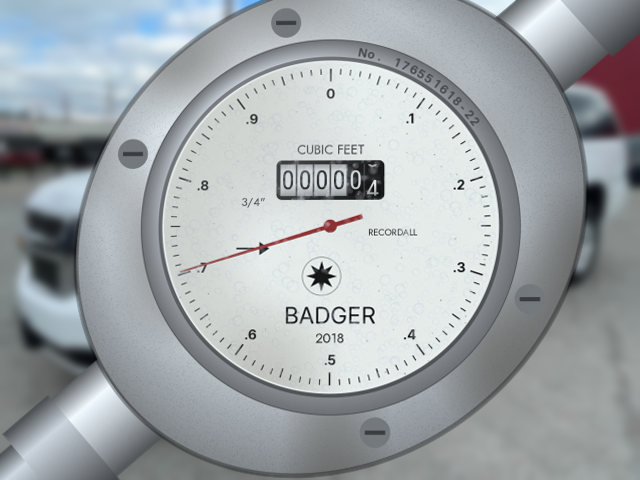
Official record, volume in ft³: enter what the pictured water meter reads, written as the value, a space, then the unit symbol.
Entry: 3.70 ft³
